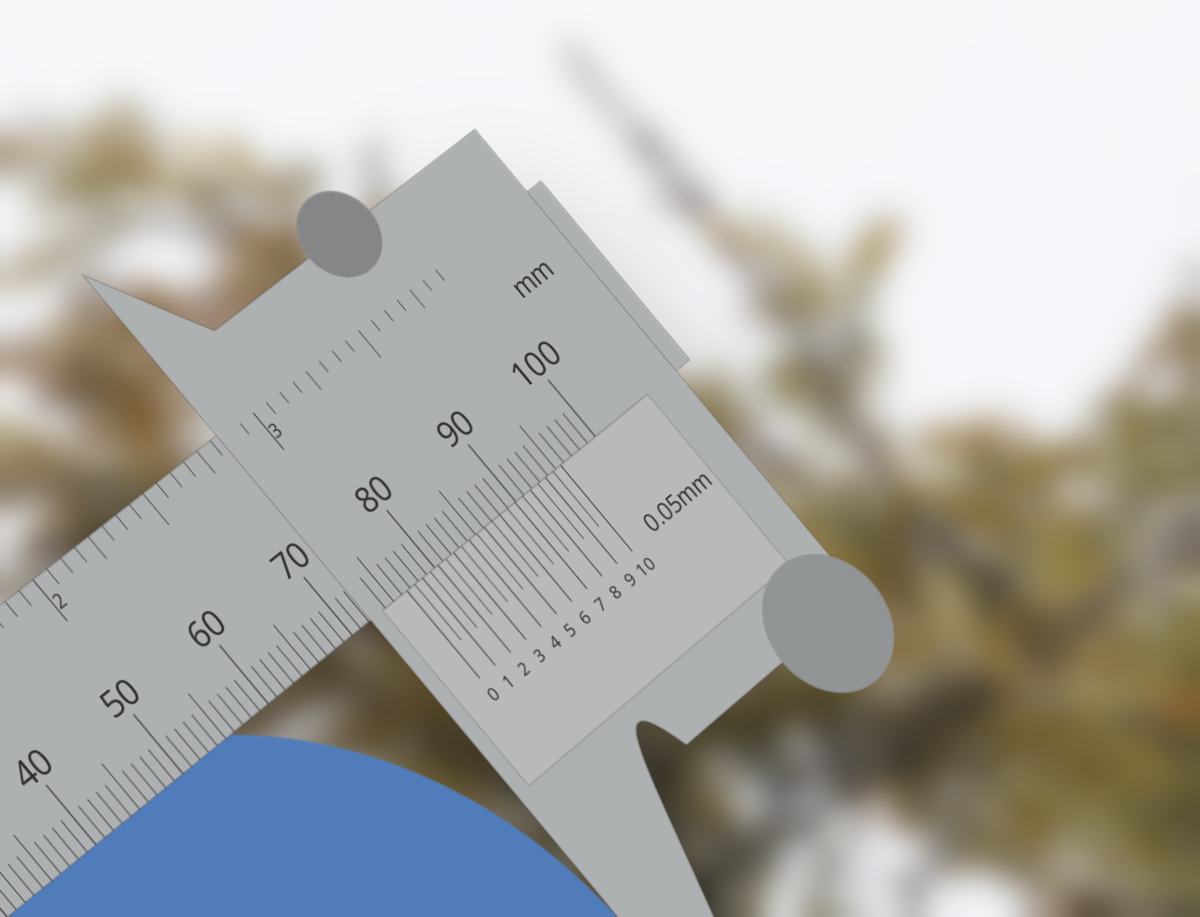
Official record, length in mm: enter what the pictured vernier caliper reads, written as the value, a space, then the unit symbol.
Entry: 76.6 mm
